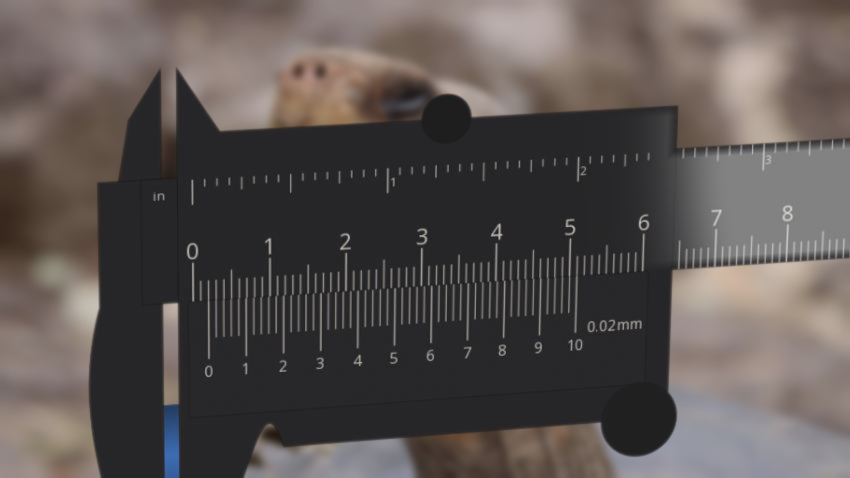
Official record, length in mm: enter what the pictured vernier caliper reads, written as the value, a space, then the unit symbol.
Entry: 2.0 mm
